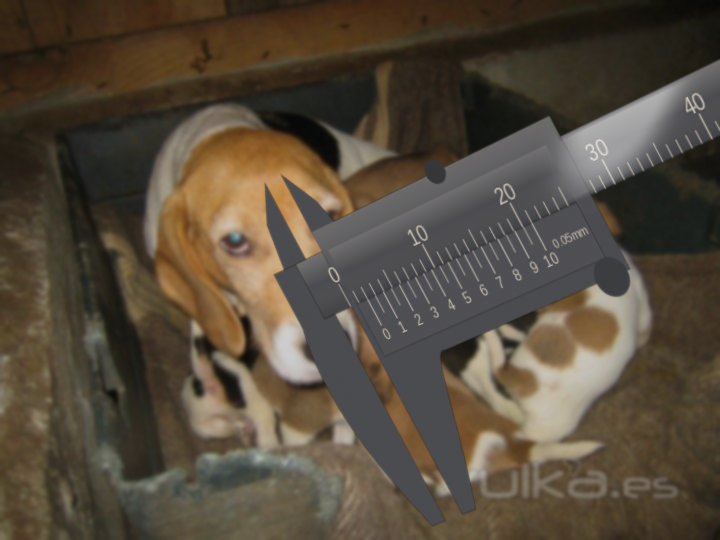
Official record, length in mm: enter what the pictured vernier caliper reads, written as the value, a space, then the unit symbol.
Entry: 2.0 mm
